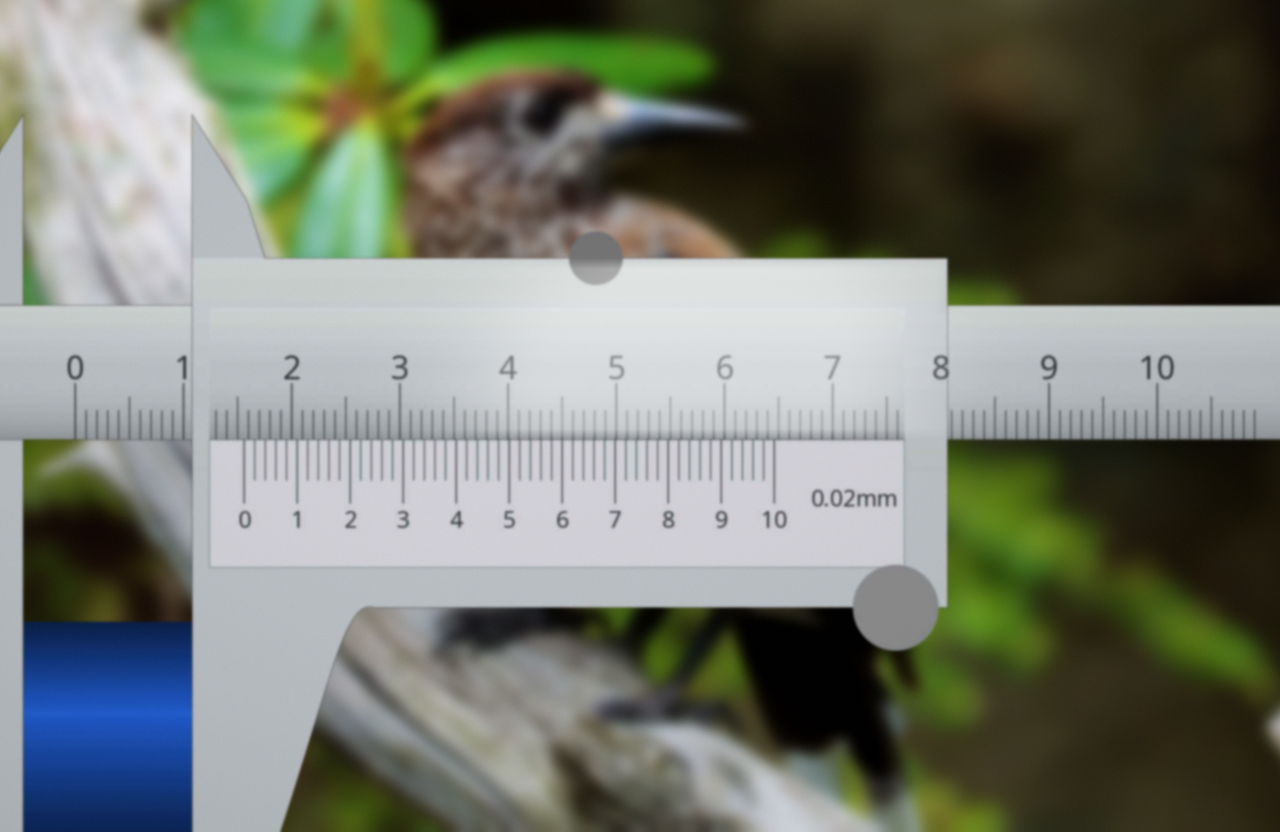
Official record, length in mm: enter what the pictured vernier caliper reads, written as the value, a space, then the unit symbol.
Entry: 15.6 mm
